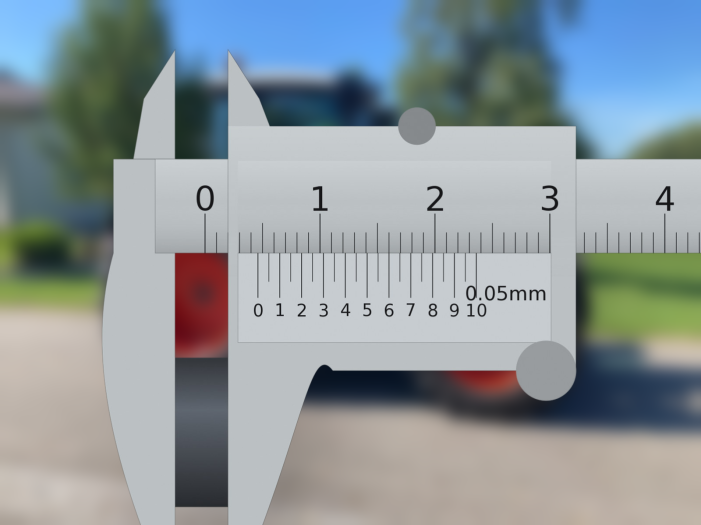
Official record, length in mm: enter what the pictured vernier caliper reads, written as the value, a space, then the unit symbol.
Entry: 4.6 mm
